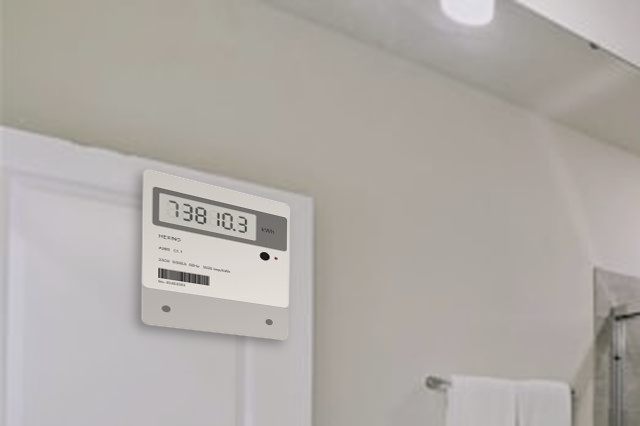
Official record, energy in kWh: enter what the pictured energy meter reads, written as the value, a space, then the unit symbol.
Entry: 73810.3 kWh
